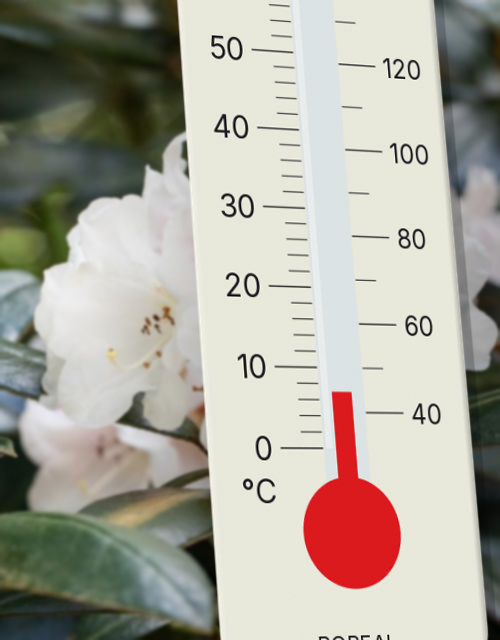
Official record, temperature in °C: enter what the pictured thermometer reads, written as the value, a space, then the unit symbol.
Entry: 7 °C
